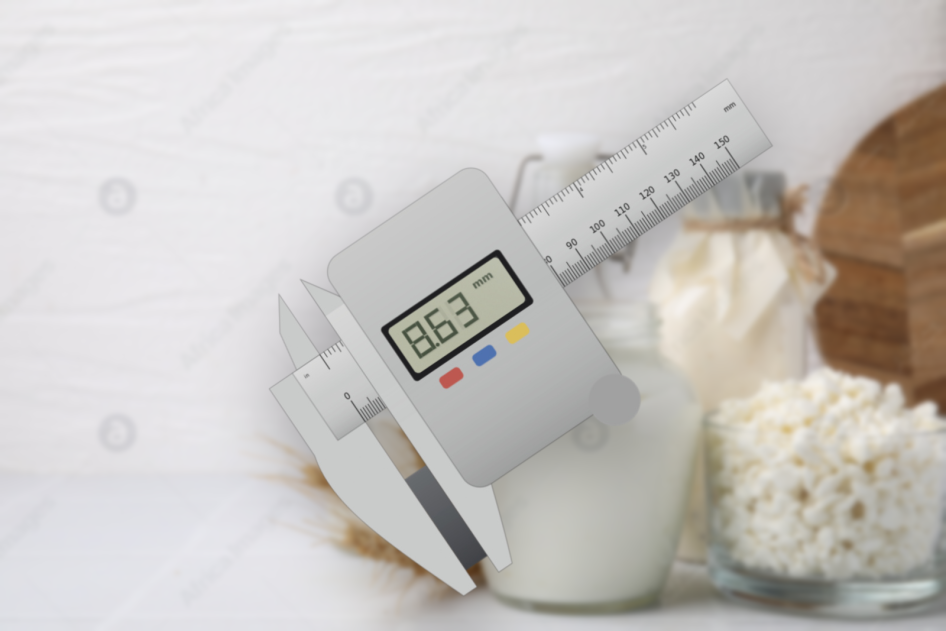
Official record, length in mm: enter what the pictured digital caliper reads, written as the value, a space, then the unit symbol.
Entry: 8.63 mm
